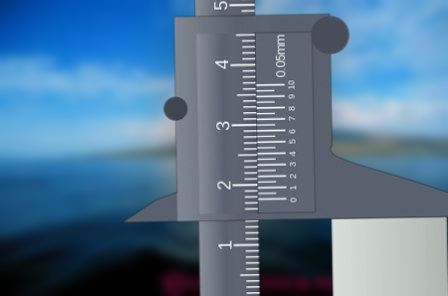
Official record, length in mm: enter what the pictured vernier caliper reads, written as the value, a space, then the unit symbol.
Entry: 17.6 mm
